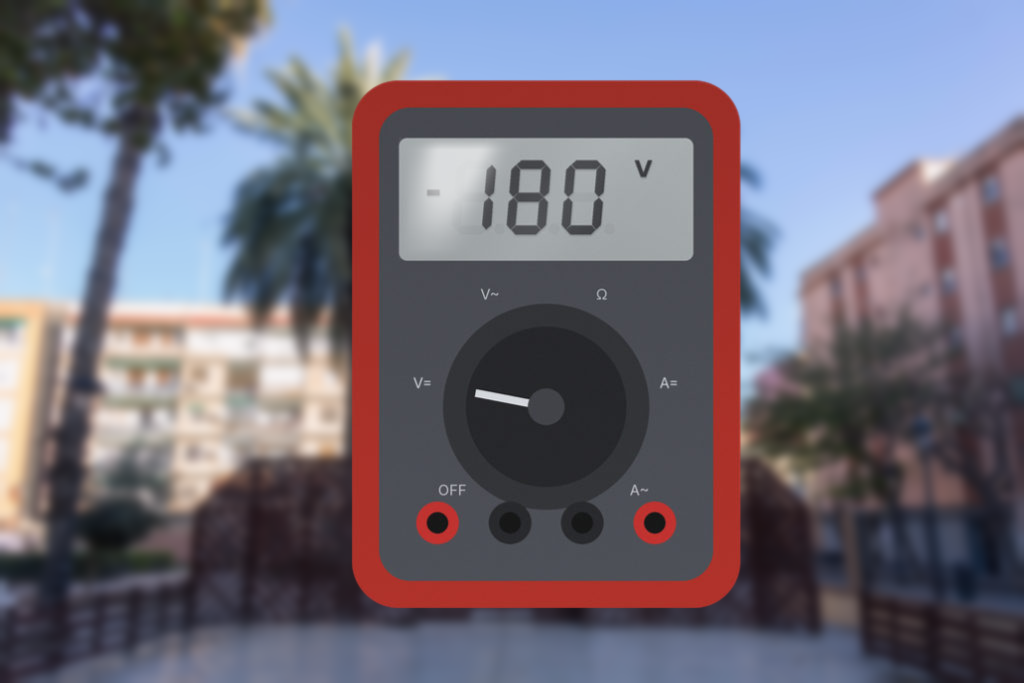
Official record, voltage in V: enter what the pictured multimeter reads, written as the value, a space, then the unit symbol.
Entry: -180 V
